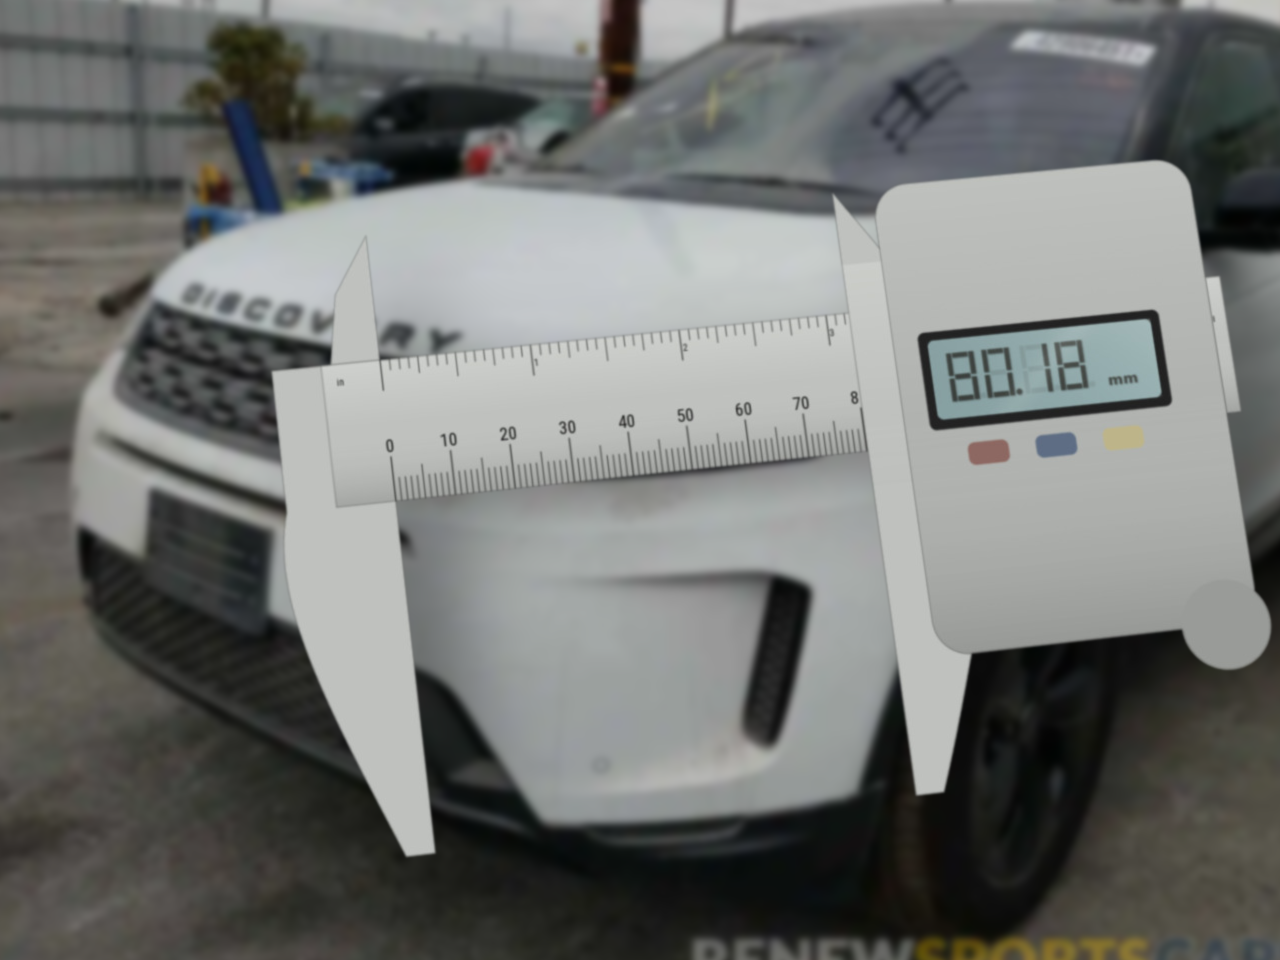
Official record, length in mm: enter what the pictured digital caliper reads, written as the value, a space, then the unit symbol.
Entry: 80.18 mm
